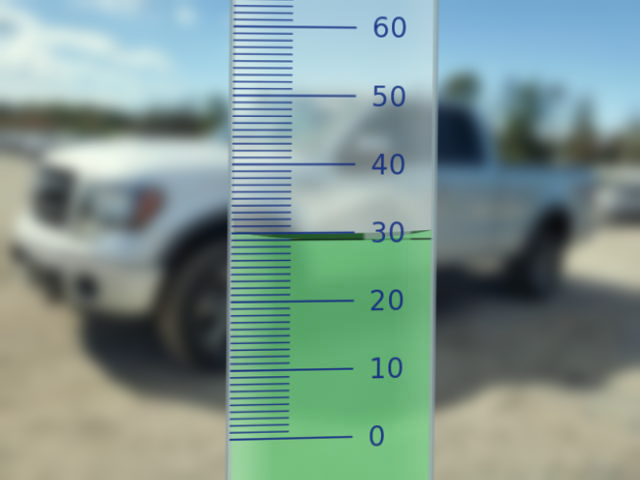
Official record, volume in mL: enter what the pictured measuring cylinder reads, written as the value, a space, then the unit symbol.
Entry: 29 mL
